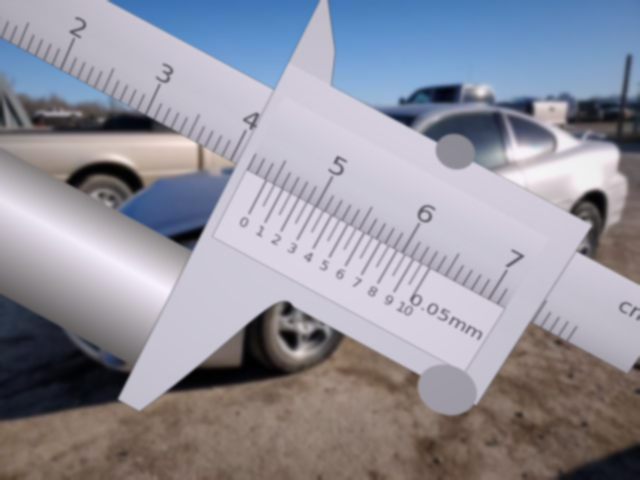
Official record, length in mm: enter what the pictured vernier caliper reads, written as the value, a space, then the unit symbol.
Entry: 44.2 mm
